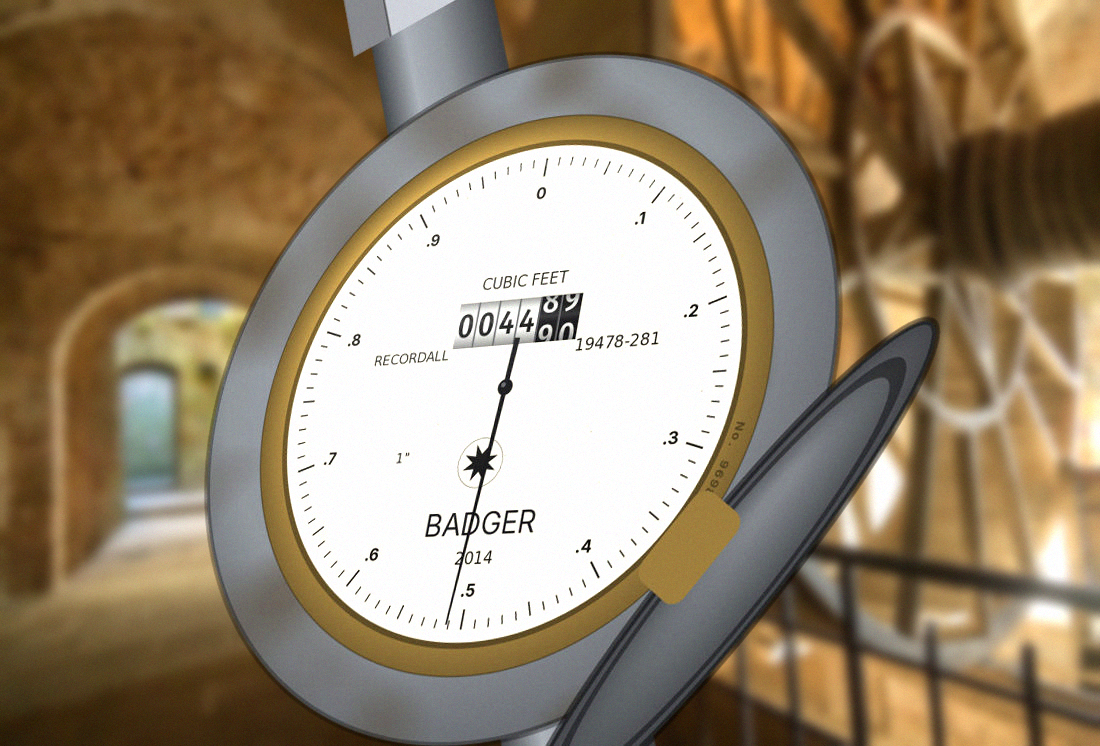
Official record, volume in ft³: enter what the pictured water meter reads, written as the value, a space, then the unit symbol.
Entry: 4489.51 ft³
